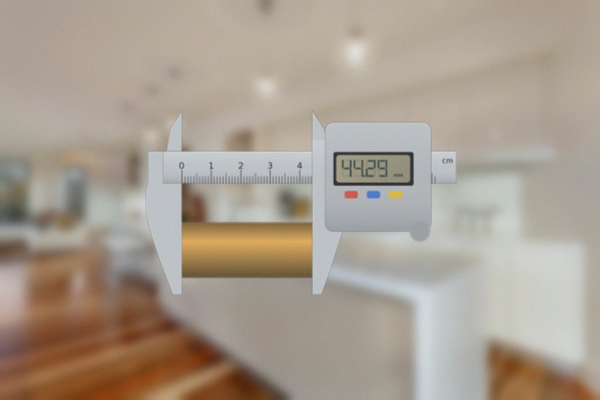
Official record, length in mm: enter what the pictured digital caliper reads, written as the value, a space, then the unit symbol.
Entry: 44.29 mm
